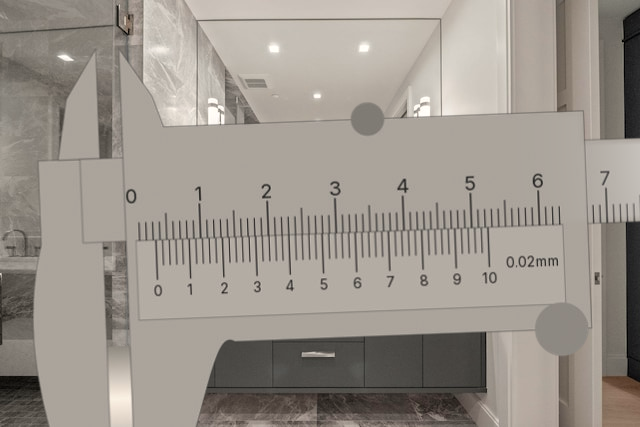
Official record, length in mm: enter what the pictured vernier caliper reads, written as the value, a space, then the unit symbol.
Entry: 3.4 mm
